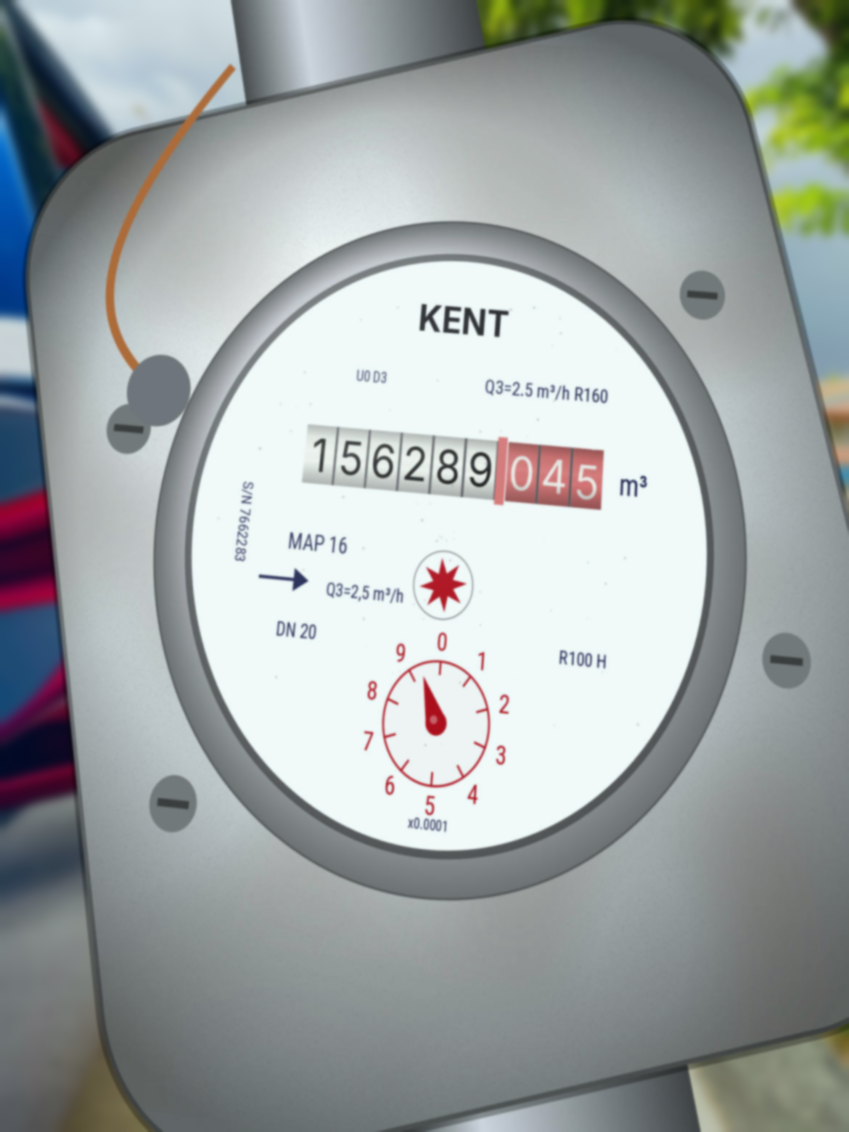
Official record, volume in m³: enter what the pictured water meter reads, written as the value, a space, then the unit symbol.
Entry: 156289.0449 m³
